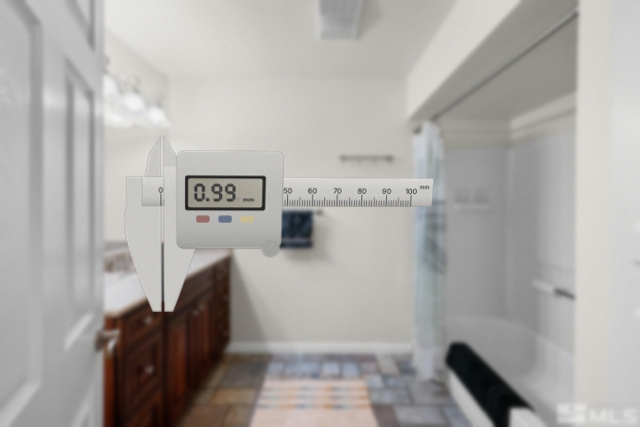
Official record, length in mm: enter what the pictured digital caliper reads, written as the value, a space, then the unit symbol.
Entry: 0.99 mm
